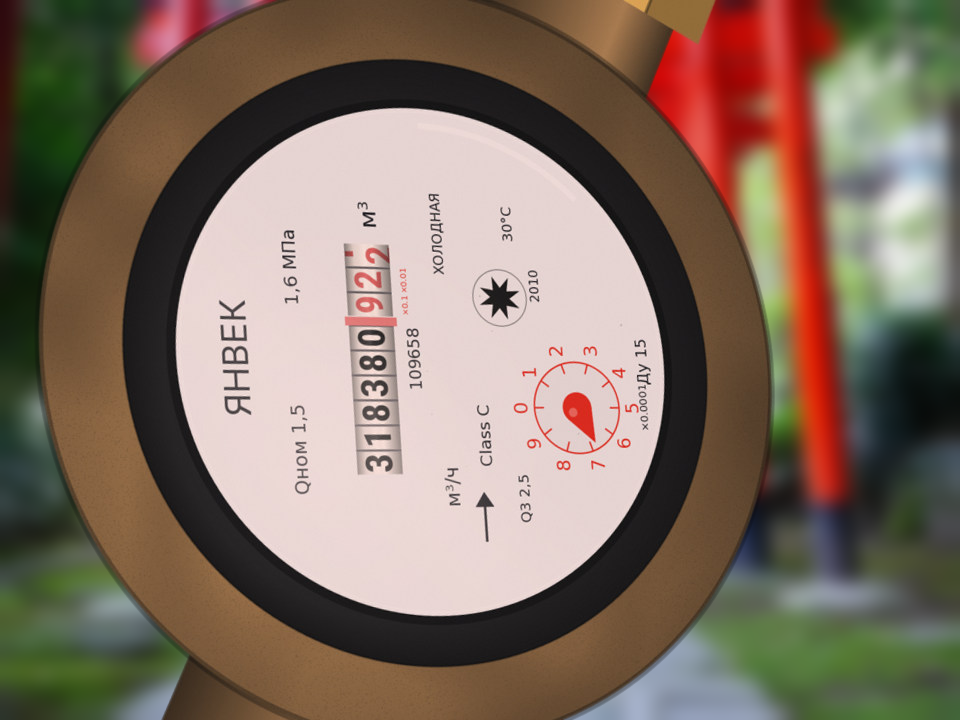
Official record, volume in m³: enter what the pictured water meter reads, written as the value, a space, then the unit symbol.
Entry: 318380.9216 m³
